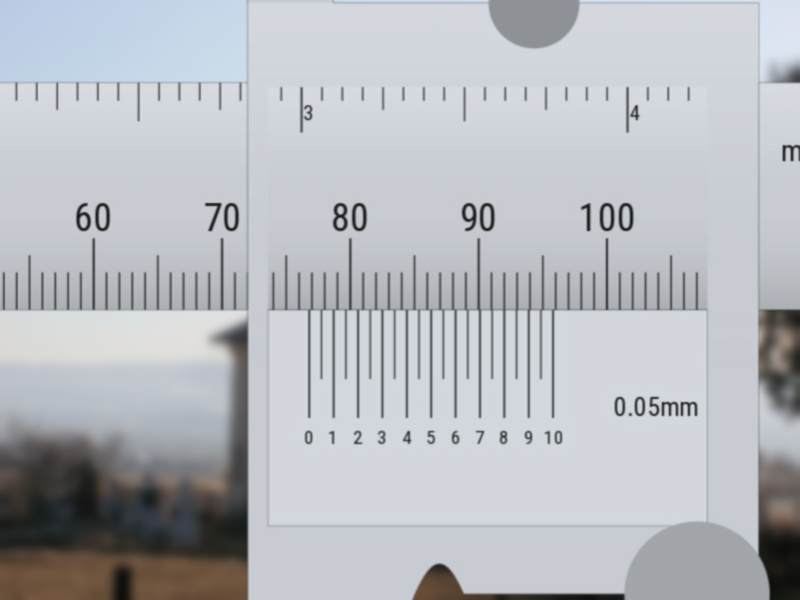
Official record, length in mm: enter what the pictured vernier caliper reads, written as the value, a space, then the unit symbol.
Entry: 76.8 mm
